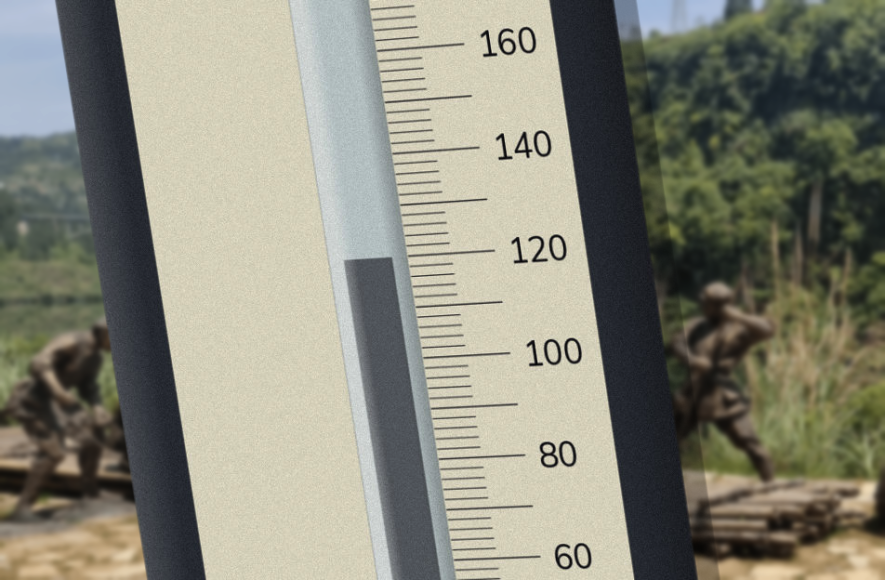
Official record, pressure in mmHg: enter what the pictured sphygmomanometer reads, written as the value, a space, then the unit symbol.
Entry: 120 mmHg
